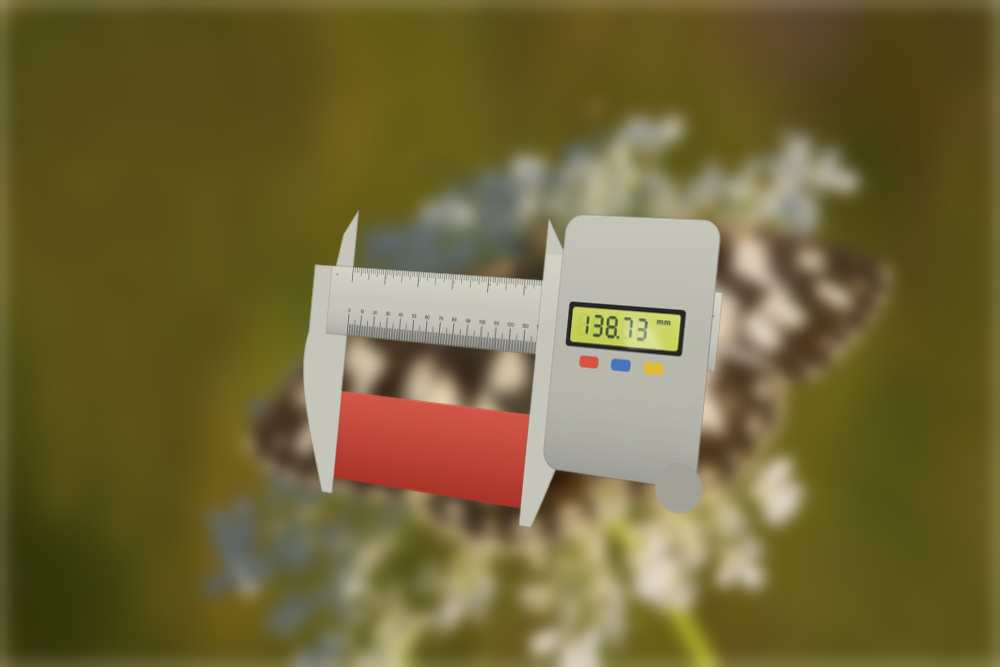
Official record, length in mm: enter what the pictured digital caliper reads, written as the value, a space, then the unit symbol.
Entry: 138.73 mm
